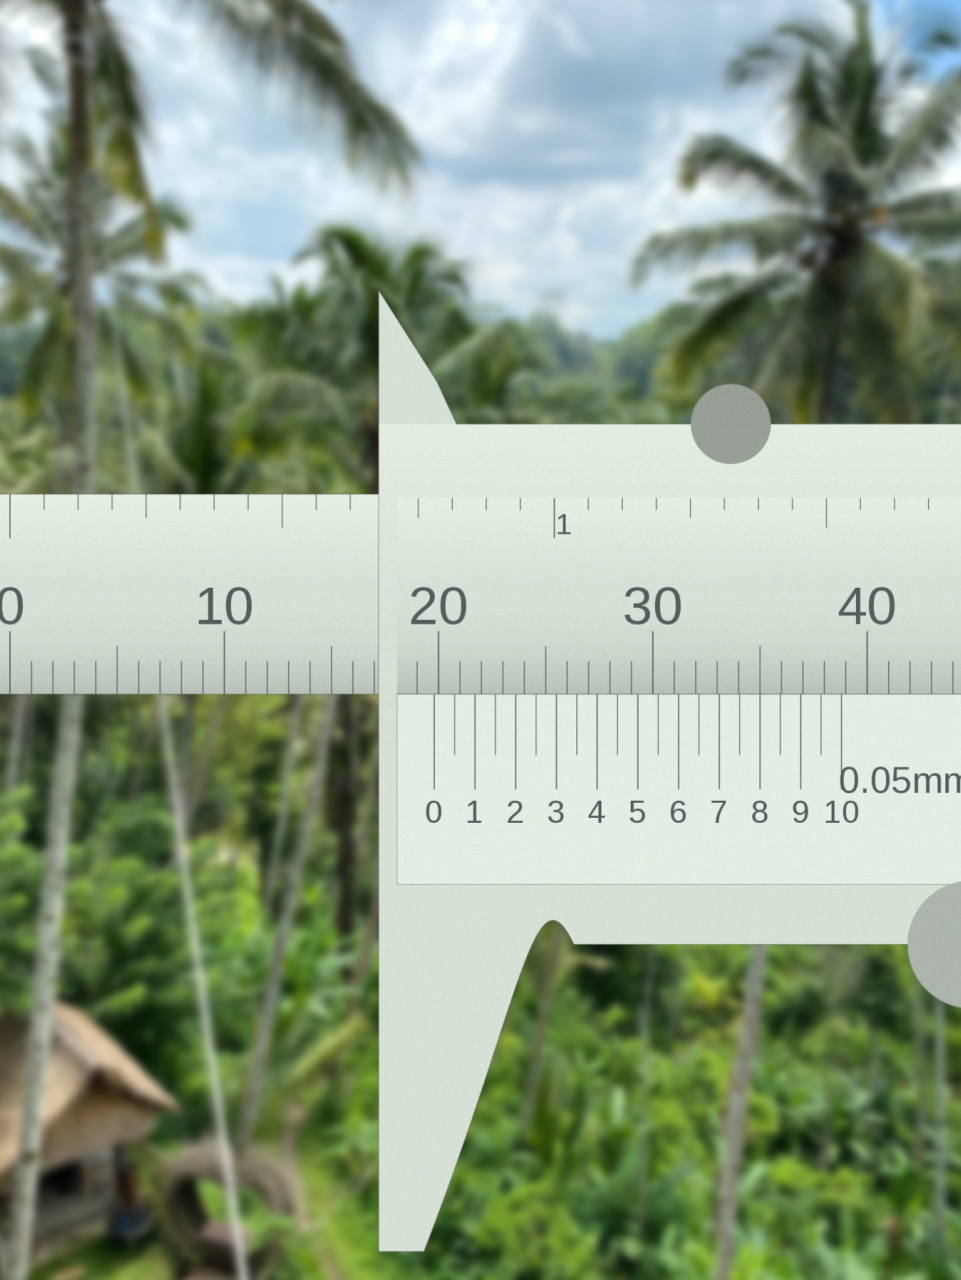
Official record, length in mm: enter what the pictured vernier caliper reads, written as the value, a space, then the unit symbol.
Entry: 19.8 mm
